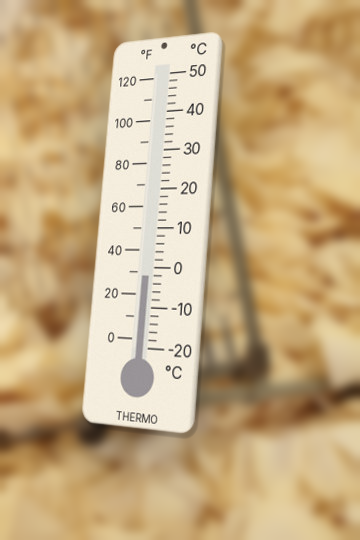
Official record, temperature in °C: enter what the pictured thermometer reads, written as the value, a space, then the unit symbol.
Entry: -2 °C
